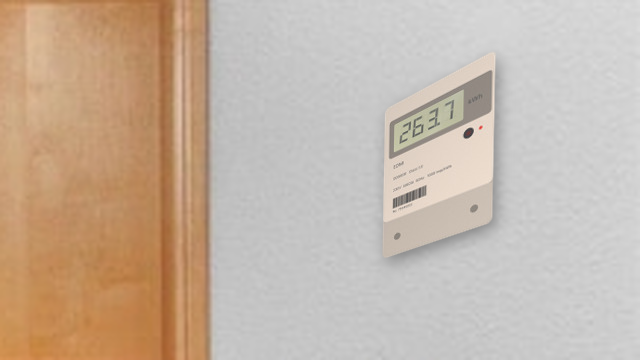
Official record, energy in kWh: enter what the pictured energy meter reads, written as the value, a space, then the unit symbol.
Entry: 263.7 kWh
